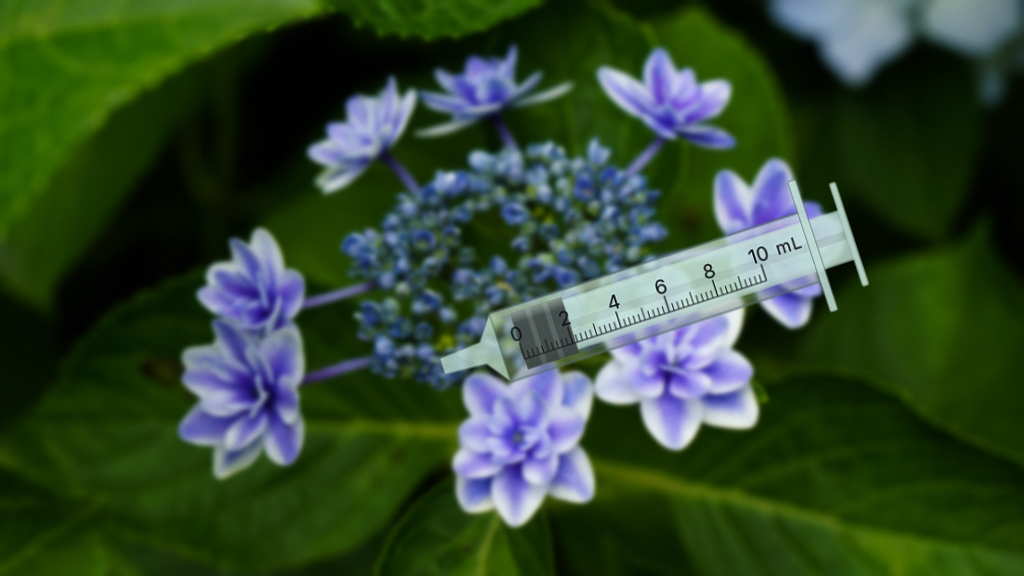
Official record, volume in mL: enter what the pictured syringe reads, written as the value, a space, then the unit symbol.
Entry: 0 mL
